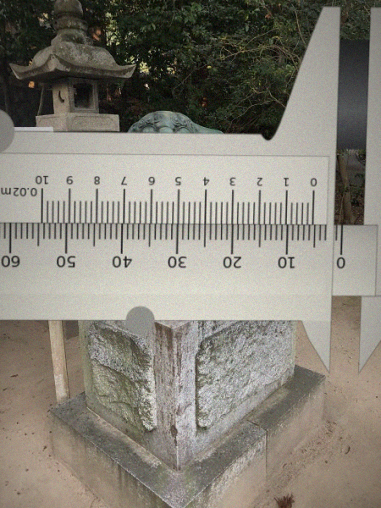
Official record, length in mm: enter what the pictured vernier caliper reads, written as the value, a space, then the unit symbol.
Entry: 5.4 mm
